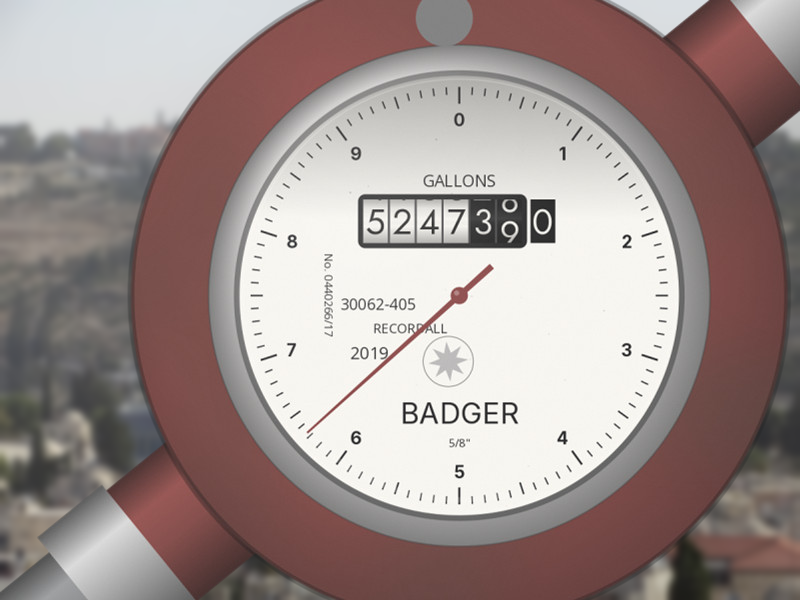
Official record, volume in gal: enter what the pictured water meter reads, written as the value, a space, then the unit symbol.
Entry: 5247386.3 gal
